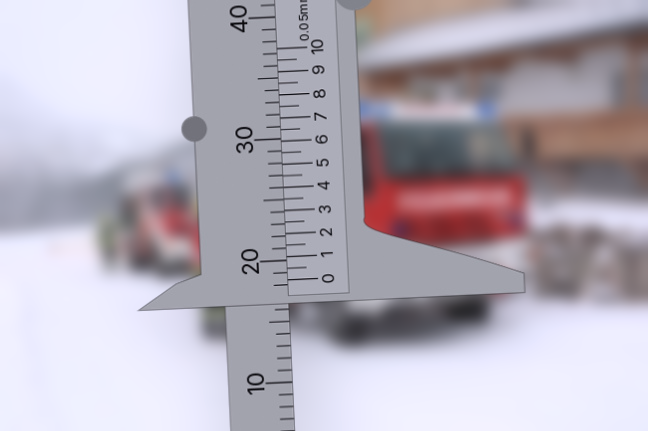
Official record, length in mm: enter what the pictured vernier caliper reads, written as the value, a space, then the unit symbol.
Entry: 18.4 mm
